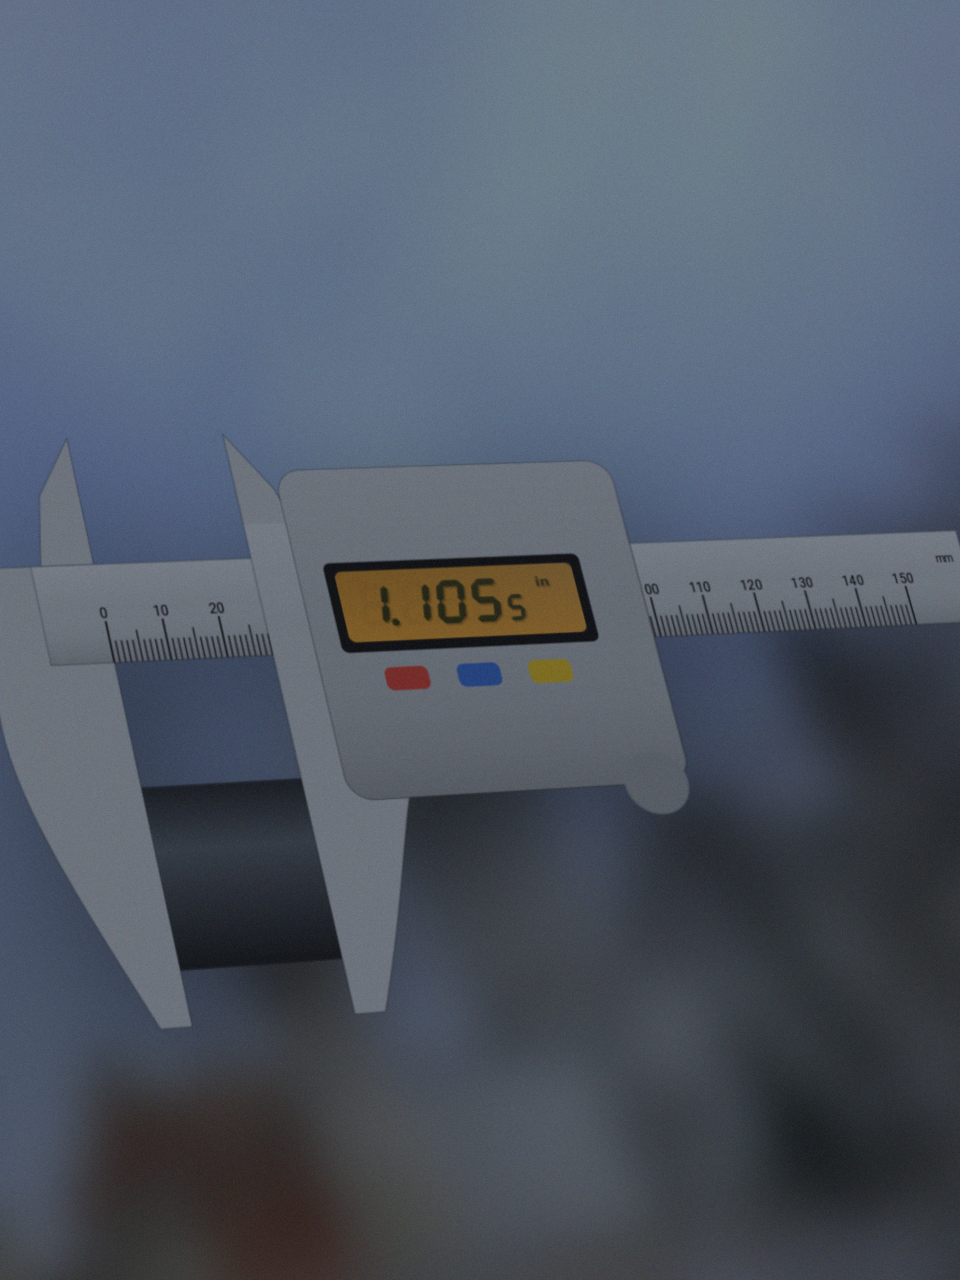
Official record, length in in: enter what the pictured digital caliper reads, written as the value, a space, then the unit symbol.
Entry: 1.1055 in
